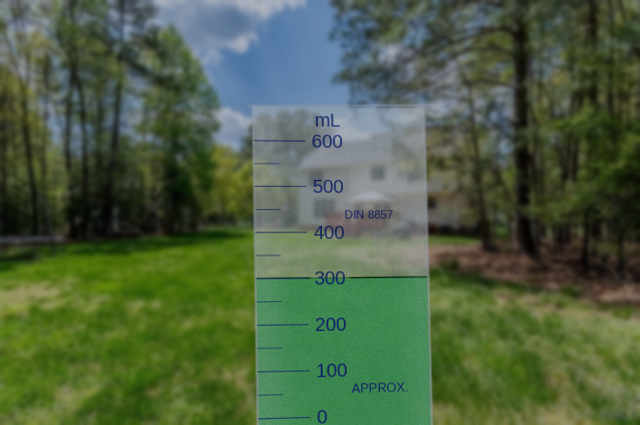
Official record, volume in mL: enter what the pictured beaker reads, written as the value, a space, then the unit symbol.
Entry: 300 mL
